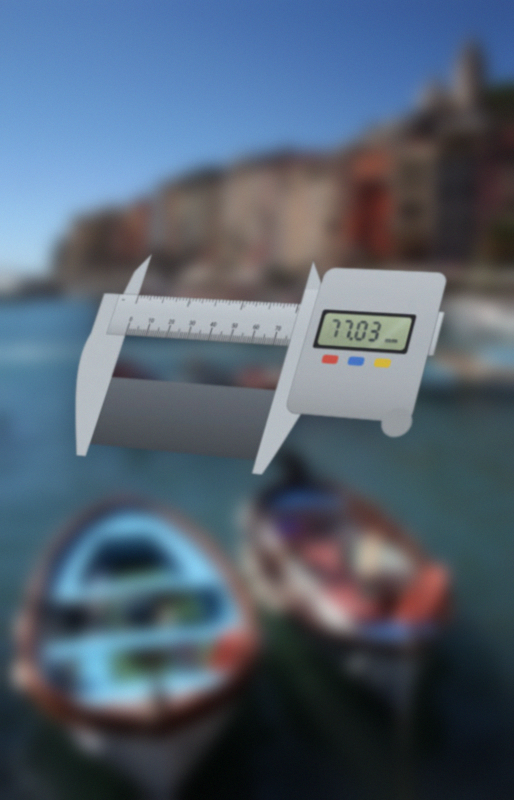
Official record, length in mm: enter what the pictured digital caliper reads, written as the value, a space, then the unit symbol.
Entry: 77.03 mm
